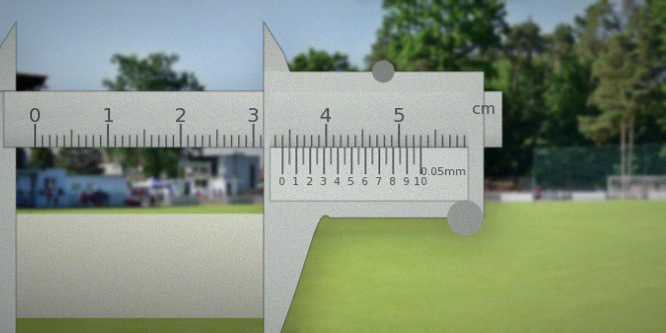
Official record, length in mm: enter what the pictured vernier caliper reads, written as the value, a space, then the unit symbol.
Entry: 34.0 mm
